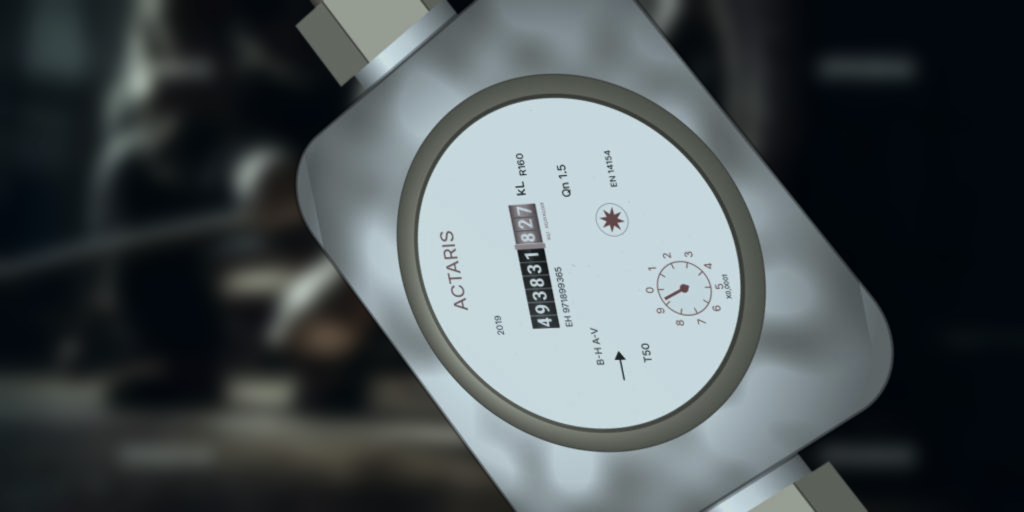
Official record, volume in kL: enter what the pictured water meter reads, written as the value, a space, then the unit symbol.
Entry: 493831.8269 kL
